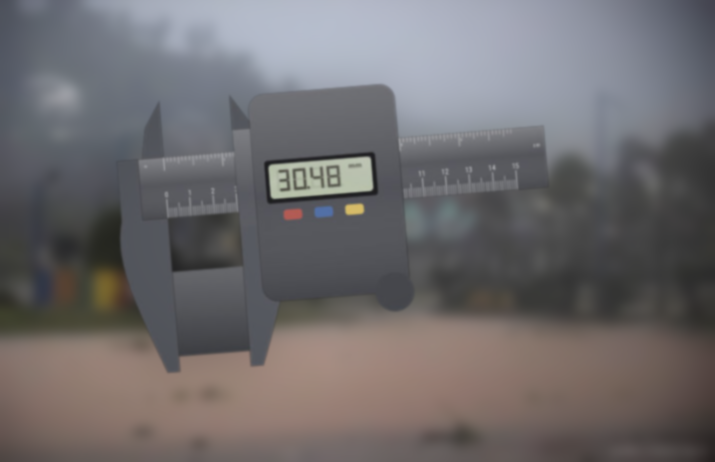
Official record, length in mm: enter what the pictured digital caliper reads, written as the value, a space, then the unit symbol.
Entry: 30.48 mm
